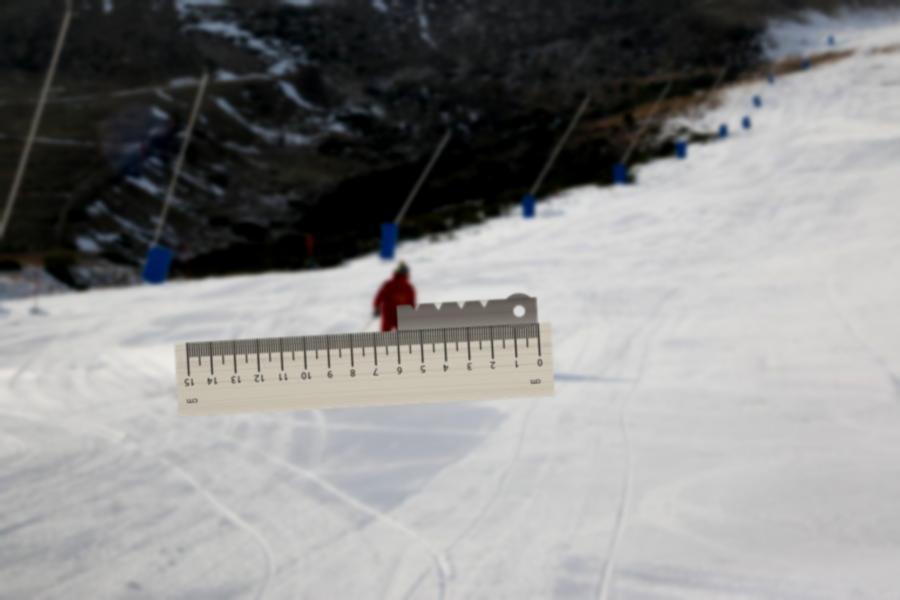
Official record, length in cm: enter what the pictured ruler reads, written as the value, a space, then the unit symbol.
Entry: 6 cm
